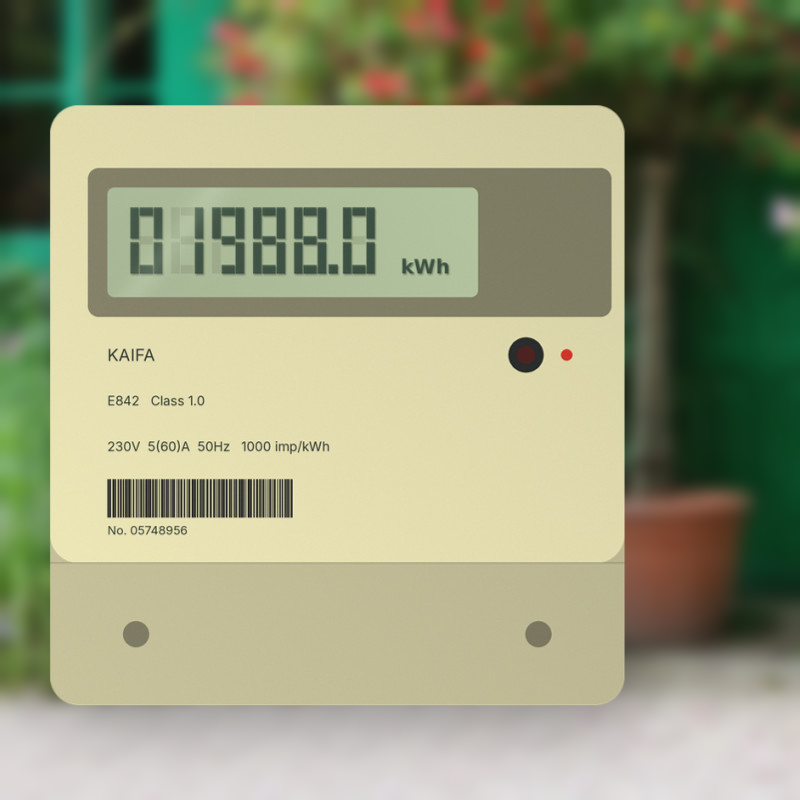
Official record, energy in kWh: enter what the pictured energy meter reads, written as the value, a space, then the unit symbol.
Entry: 1988.0 kWh
